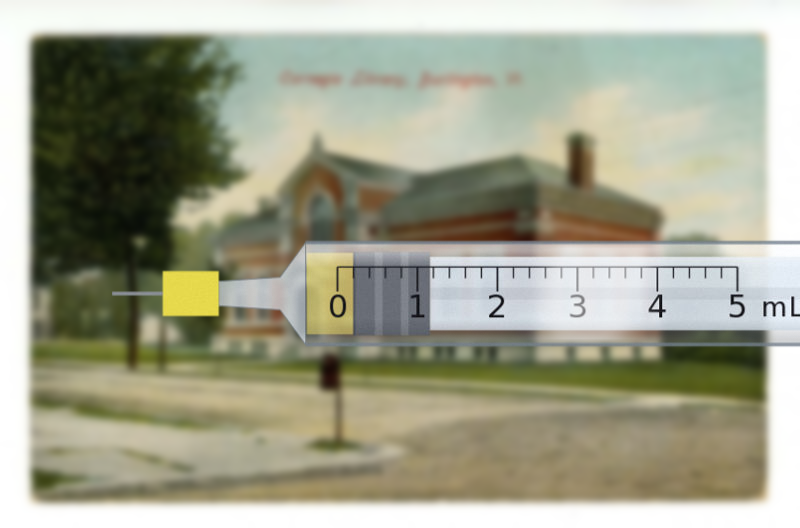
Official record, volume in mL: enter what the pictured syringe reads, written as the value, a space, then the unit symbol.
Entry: 0.2 mL
